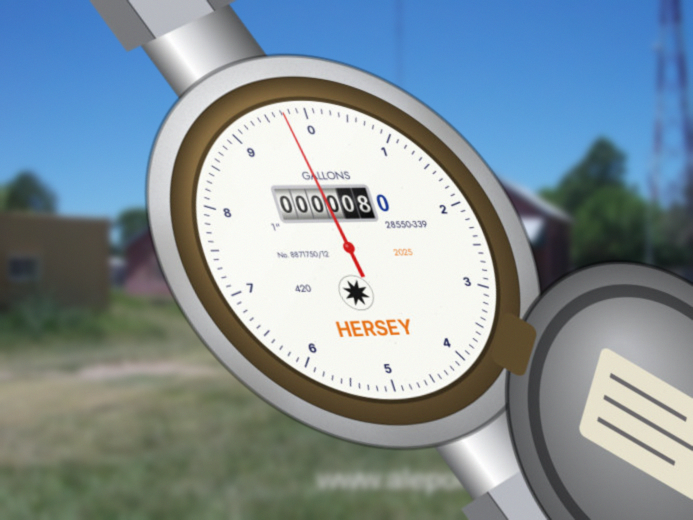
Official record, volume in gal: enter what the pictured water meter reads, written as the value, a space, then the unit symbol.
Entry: 79.7 gal
